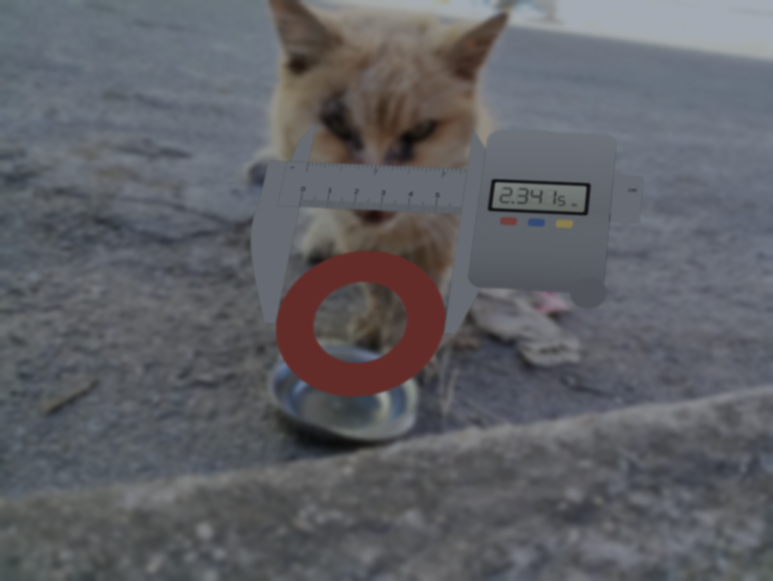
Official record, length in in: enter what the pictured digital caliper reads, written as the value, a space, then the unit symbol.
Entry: 2.3415 in
